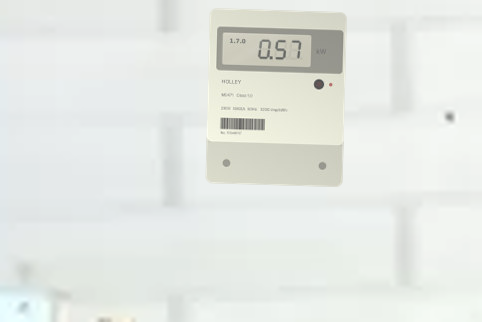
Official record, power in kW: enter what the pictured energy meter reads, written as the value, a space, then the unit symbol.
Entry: 0.57 kW
